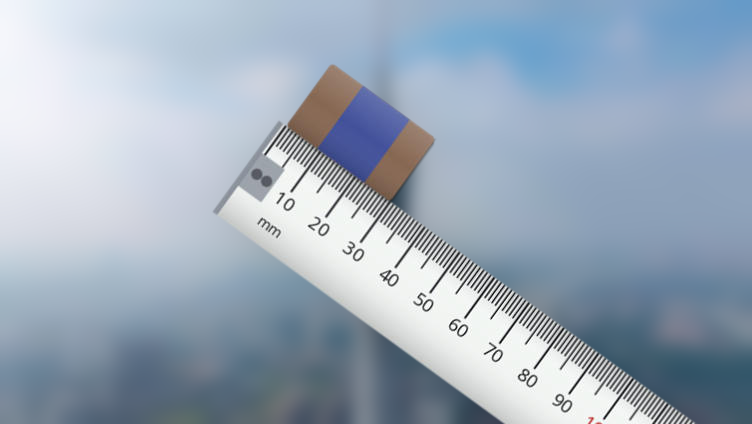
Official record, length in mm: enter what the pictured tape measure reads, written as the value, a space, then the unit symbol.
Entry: 30 mm
